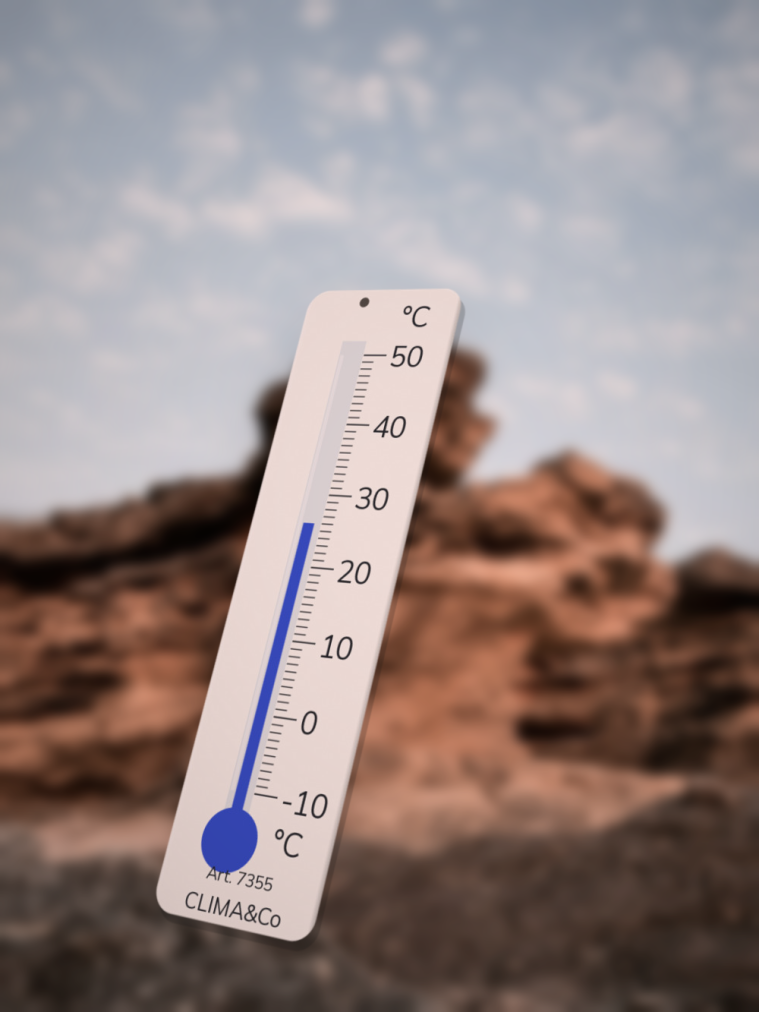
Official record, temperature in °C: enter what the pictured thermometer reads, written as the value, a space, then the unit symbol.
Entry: 26 °C
